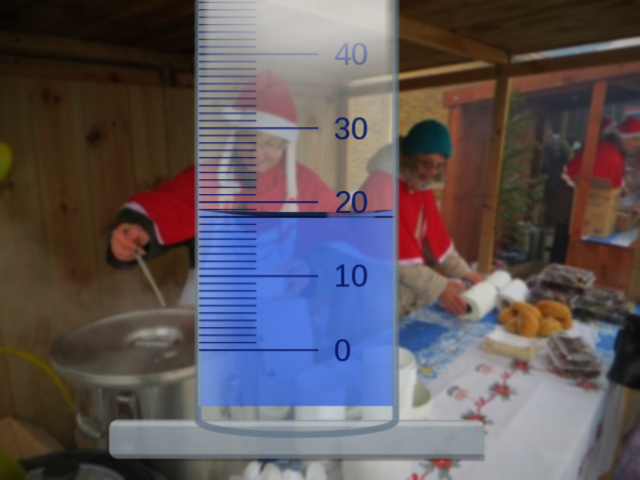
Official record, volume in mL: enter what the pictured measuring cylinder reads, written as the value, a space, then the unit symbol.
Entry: 18 mL
